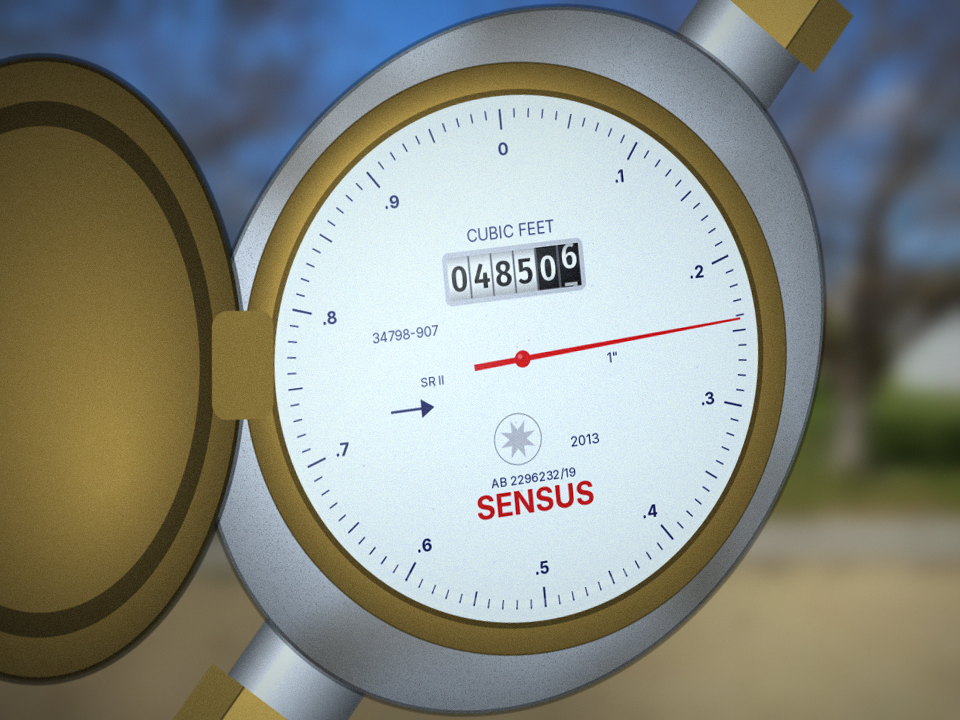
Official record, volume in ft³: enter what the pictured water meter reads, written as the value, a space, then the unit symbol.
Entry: 48506.24 ft³
